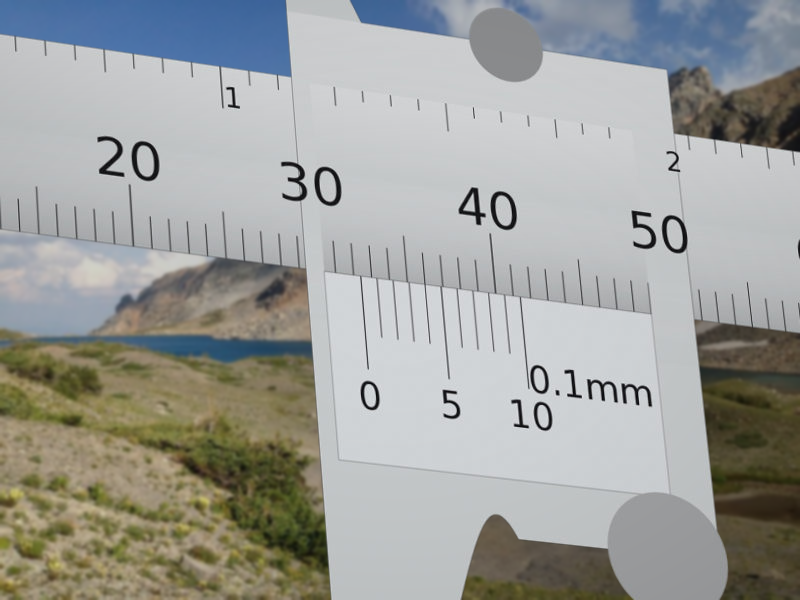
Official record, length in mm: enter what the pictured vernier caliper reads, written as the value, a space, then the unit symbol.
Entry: 32.4 mm
